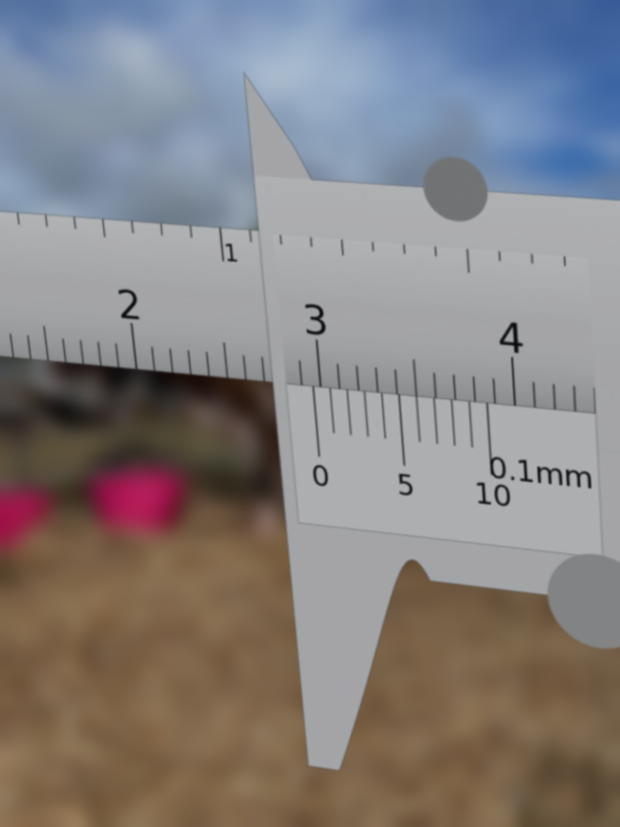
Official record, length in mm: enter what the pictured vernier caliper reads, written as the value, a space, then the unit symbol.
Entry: 29.6 mm
